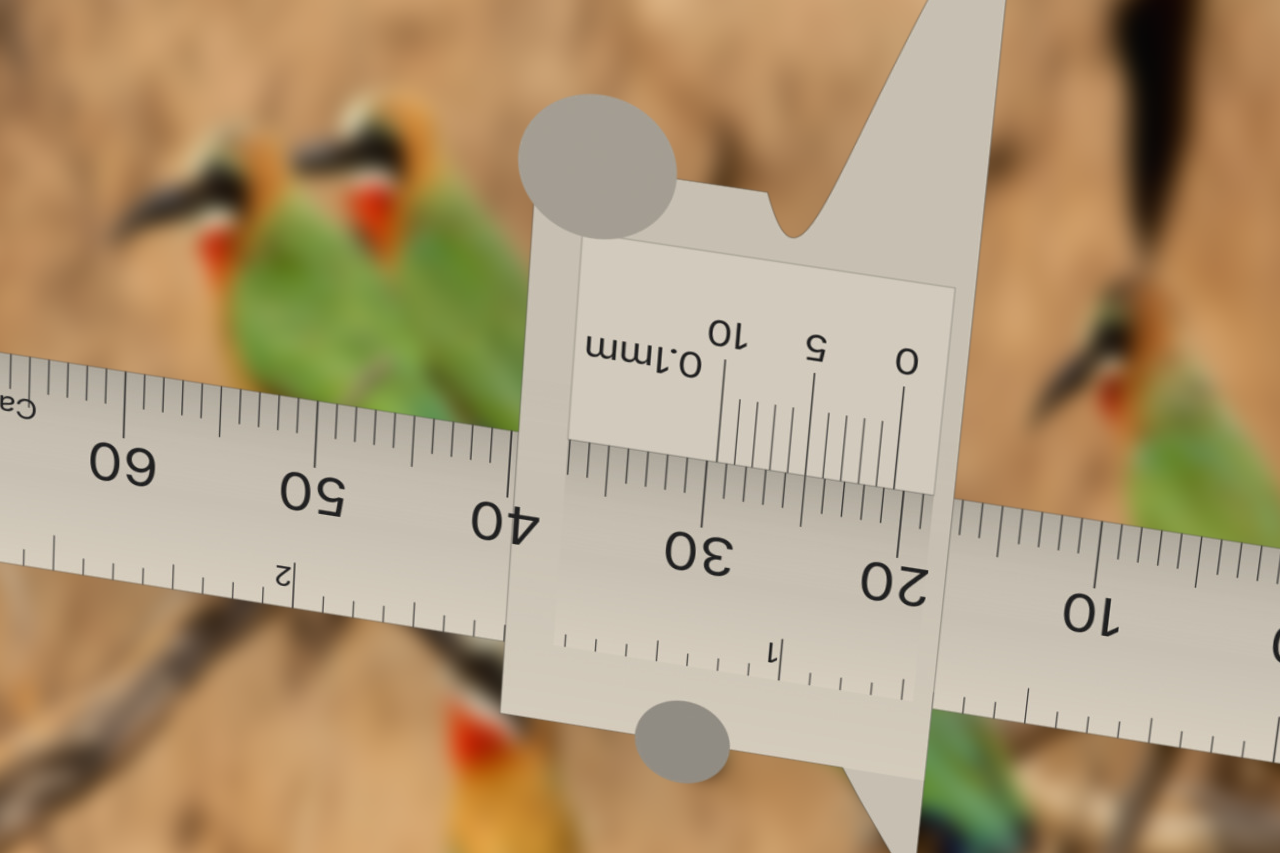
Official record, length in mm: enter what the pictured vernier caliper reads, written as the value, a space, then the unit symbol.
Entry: 20.5 mm
